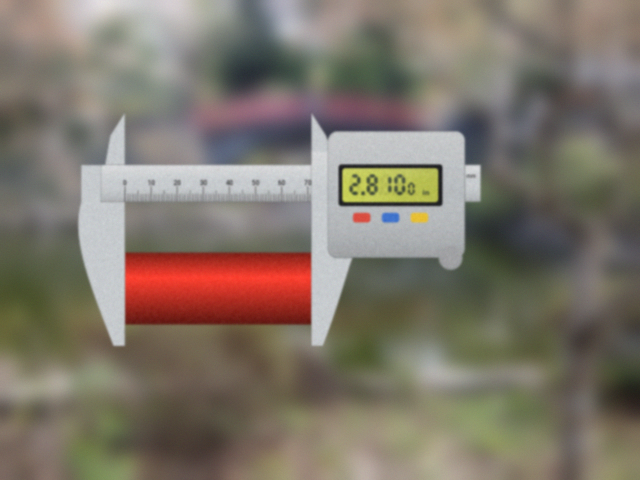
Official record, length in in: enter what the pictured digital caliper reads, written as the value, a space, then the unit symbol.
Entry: 2.8100 in
